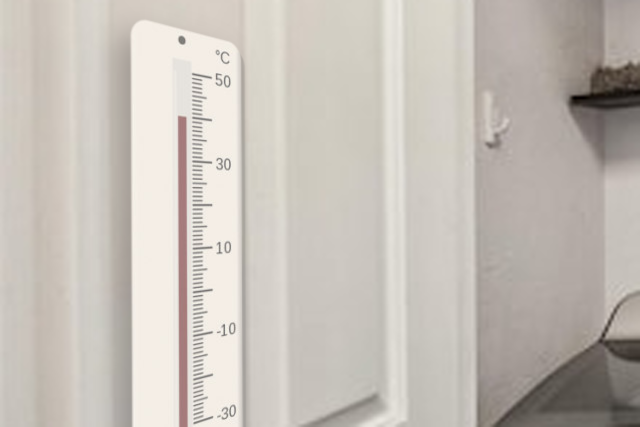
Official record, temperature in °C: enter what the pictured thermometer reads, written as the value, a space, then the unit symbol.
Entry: 40 °C
